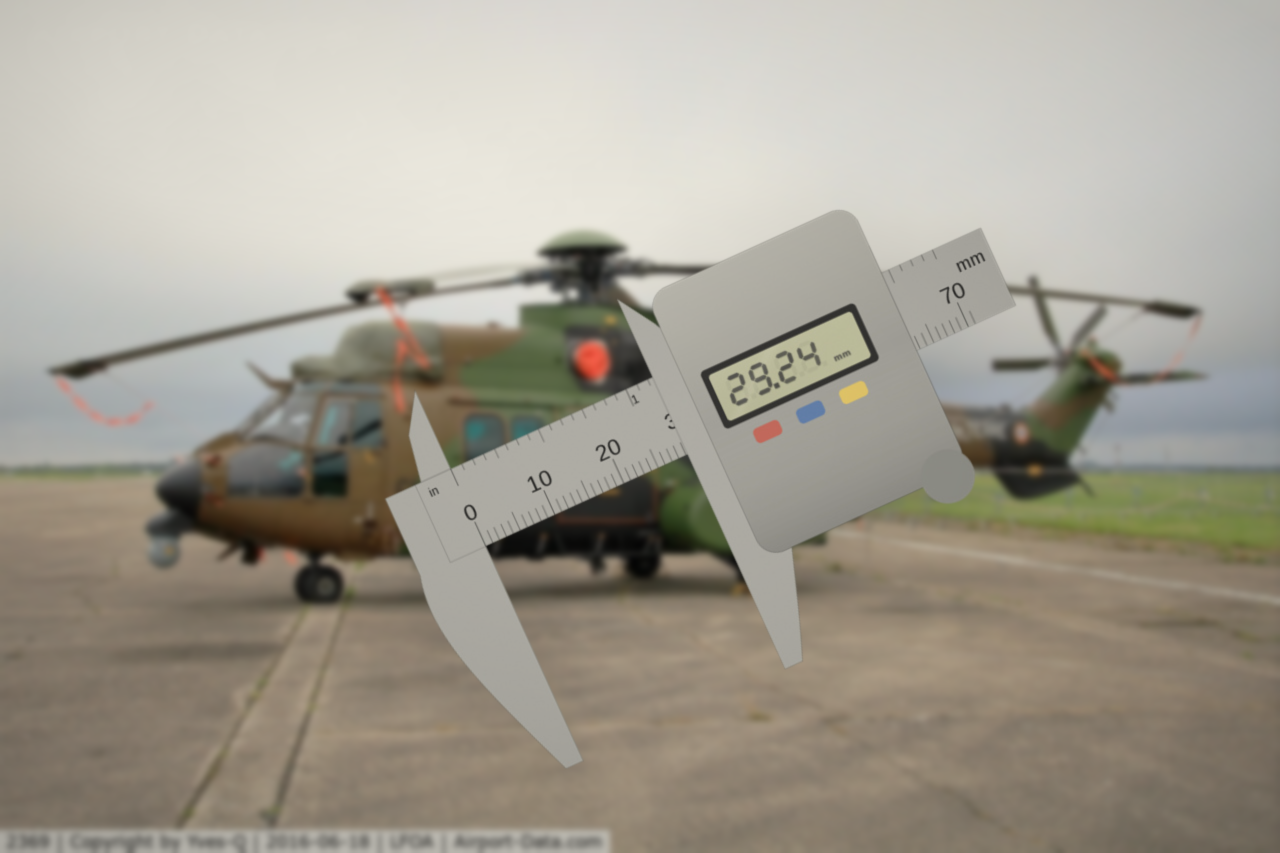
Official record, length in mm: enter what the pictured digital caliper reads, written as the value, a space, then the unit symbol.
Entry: 29.24 mm
